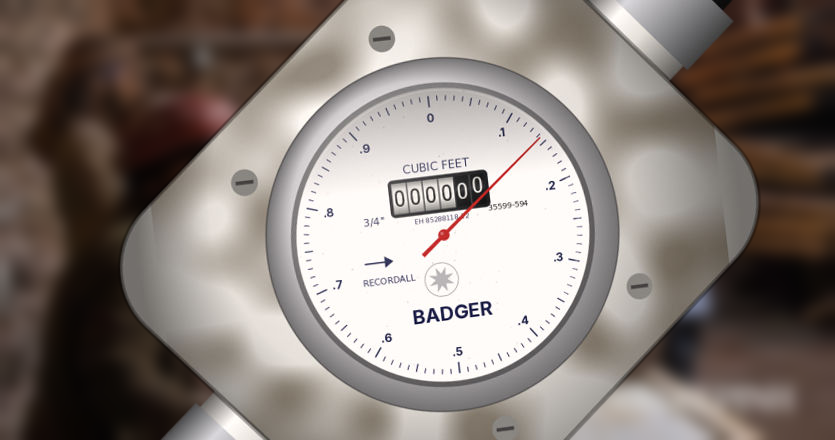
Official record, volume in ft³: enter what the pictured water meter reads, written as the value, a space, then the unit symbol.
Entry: 0.14 ft³
